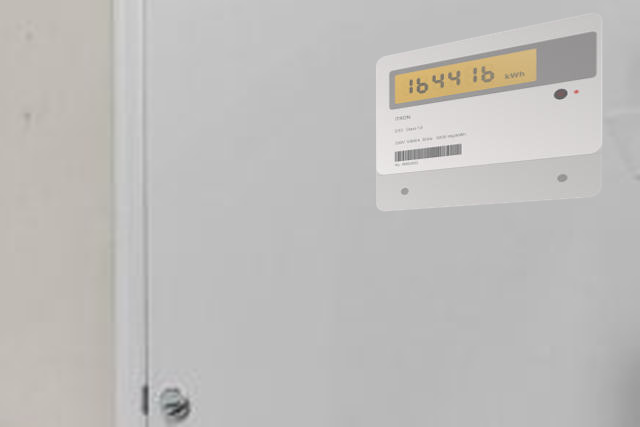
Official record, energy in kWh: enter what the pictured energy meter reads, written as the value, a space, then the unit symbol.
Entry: 164416 kWh
